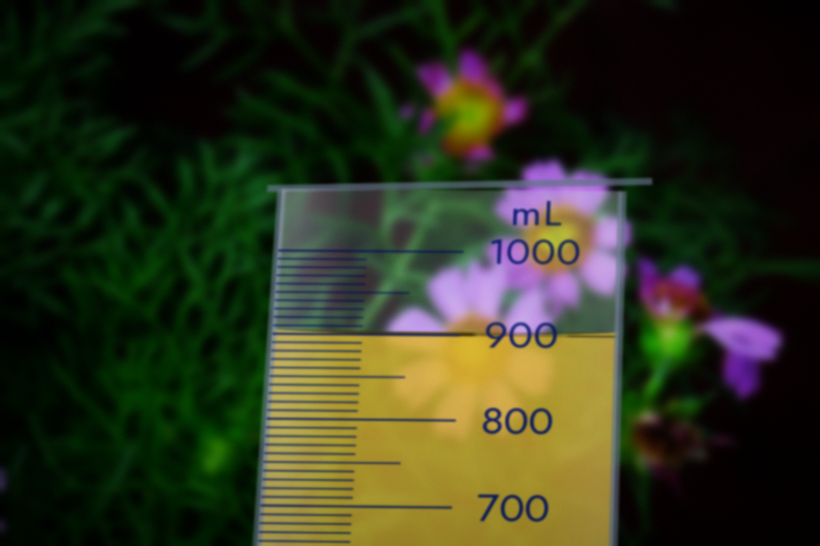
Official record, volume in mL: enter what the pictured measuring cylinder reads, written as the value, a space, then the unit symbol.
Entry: 900 mL
